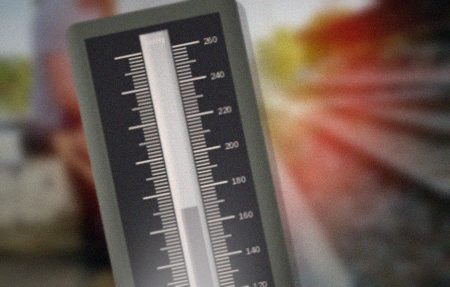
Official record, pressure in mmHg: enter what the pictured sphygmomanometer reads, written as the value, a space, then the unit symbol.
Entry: 170 mmHg
